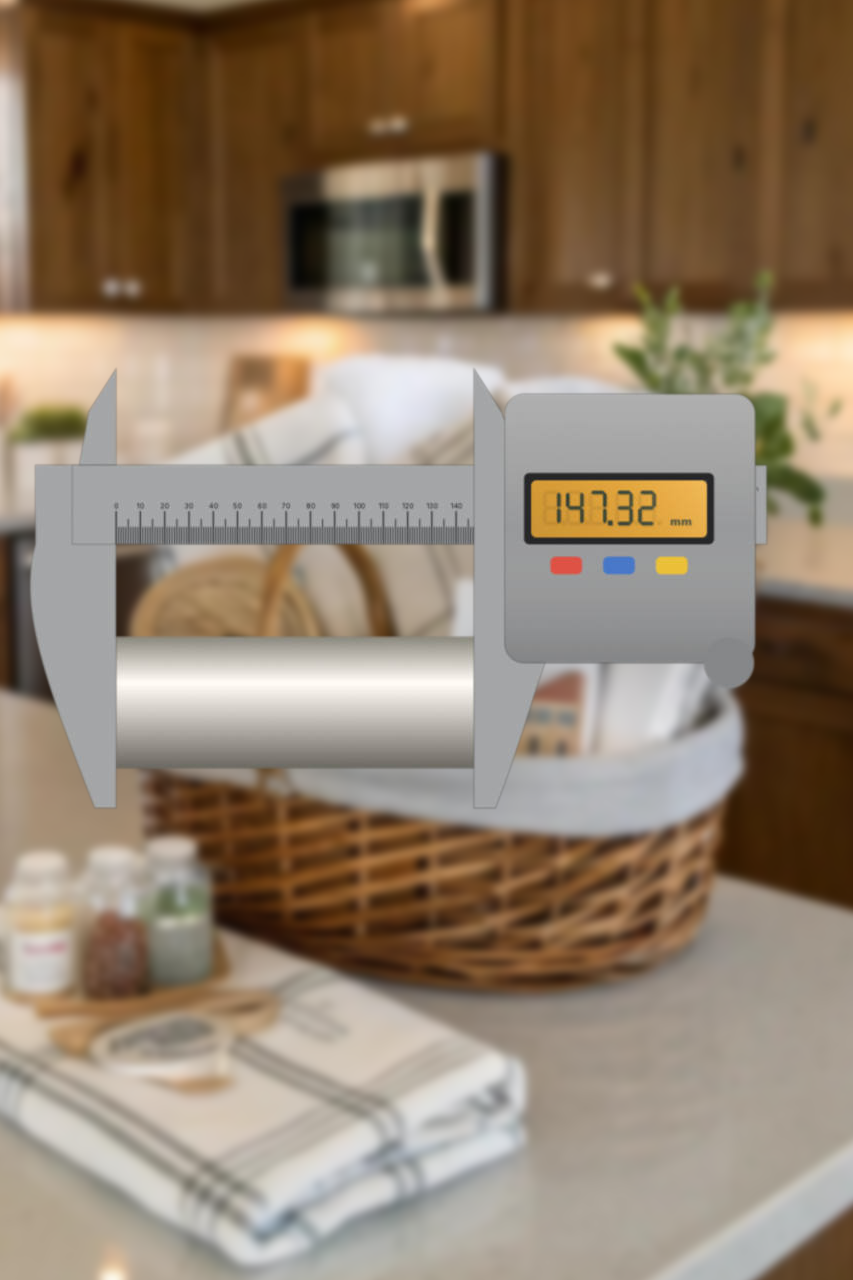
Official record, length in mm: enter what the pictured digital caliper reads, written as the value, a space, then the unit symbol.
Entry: 147.32 mm
